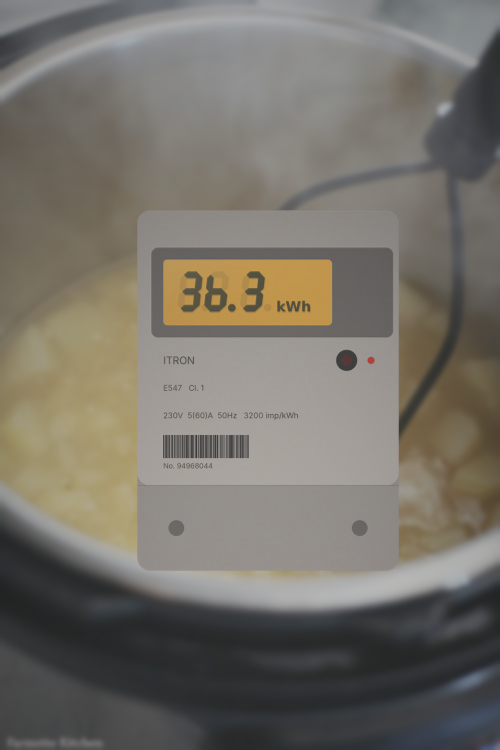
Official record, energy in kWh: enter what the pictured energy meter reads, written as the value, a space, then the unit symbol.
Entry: 36.3 kWh
